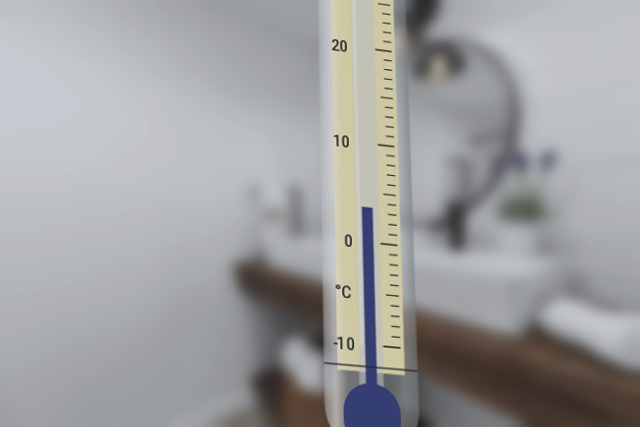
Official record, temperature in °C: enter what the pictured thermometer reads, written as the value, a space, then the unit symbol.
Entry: 3.5 °C
